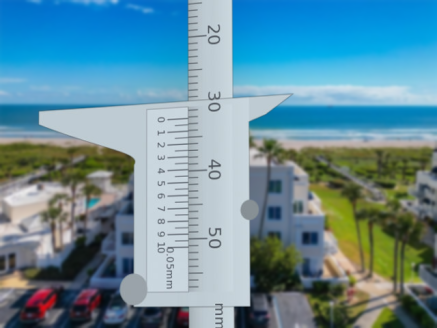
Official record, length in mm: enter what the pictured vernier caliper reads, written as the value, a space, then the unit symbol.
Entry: 32.2 mm
